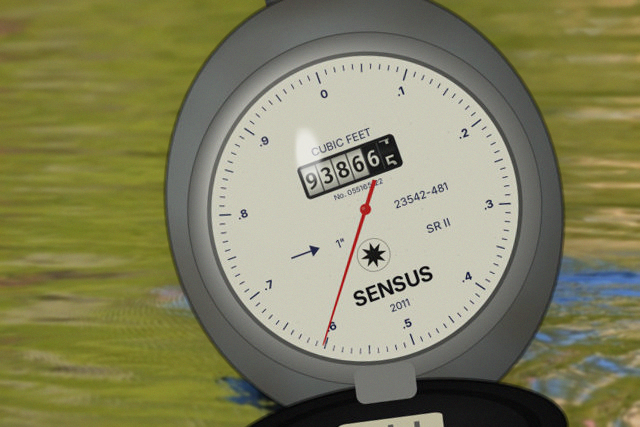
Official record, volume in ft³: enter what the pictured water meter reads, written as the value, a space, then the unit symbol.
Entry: 938664.60 ft³
